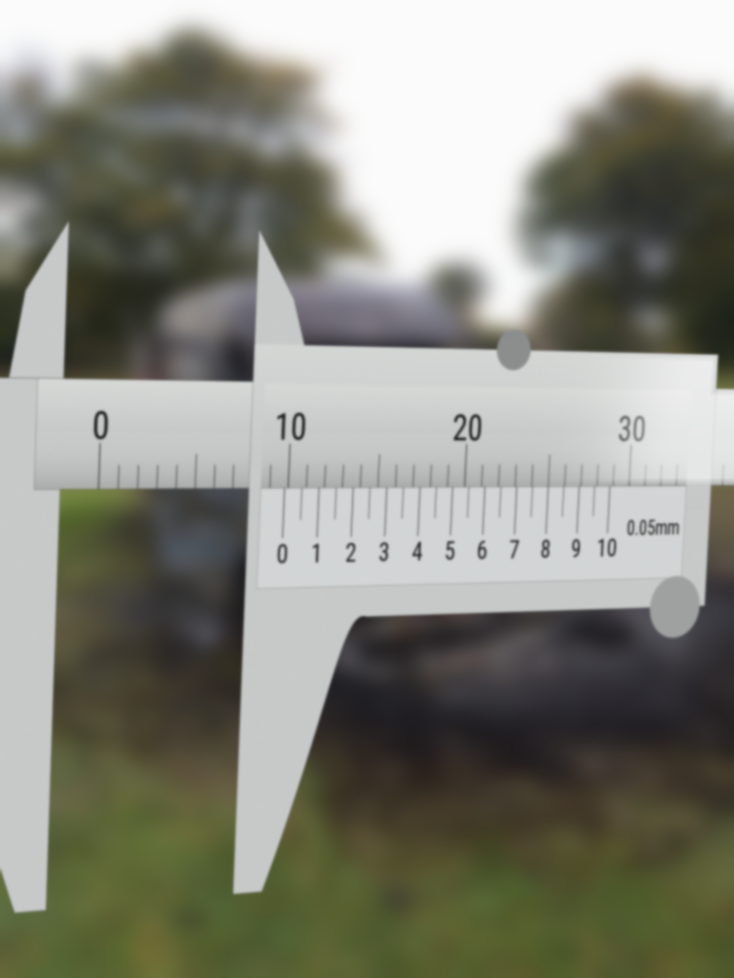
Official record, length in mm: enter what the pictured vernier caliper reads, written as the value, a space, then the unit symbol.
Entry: 9.8 mm
